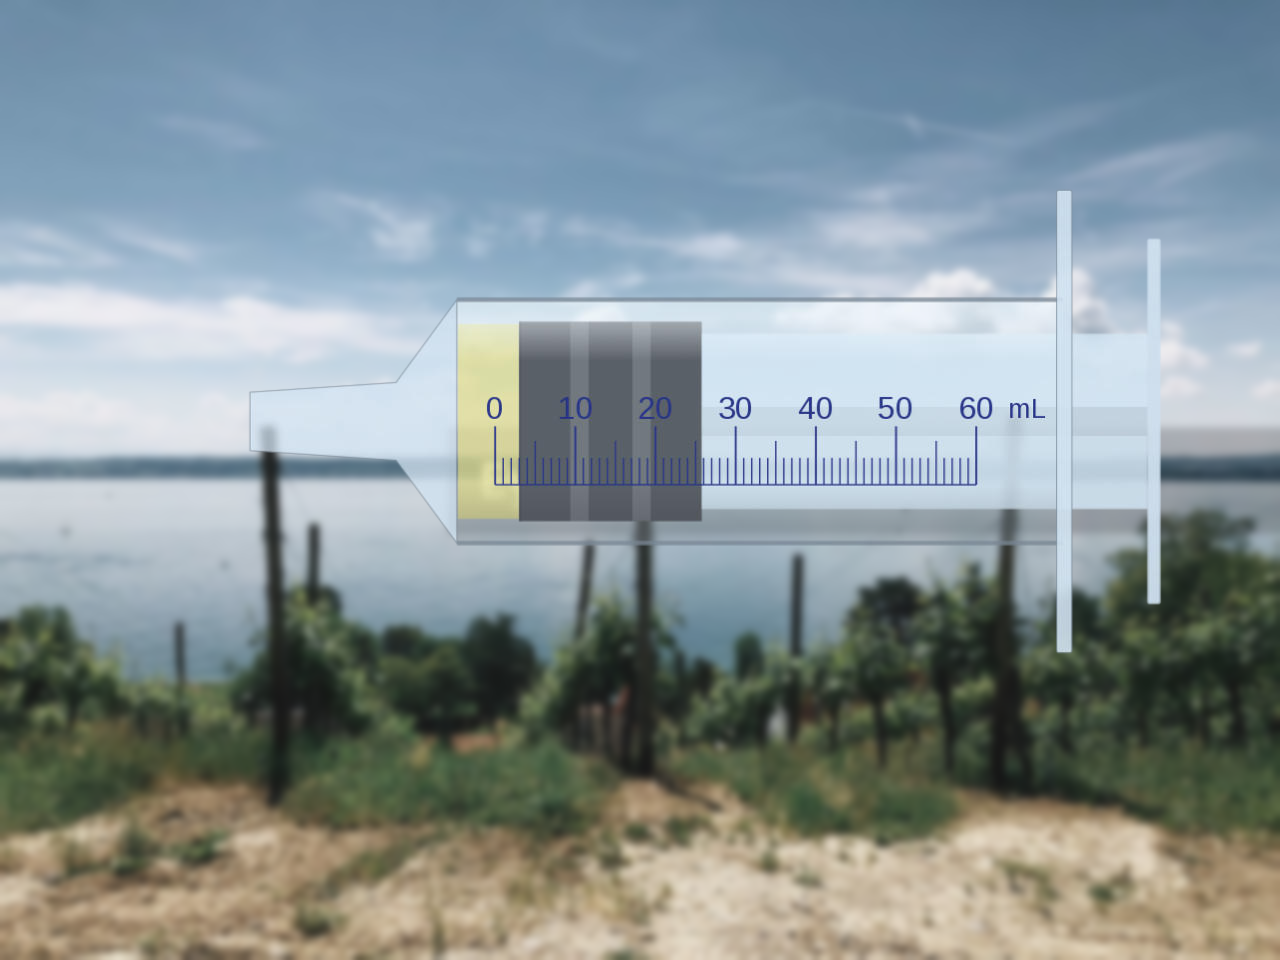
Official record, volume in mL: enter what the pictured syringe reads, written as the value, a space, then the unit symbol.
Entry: 3 mL
